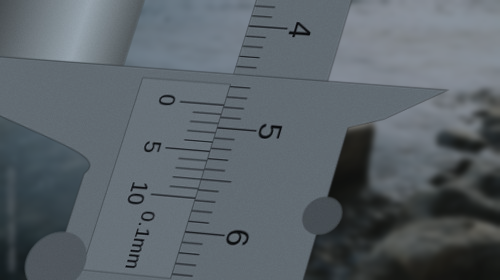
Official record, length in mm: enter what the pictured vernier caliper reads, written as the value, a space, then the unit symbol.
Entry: 47.8 mm
